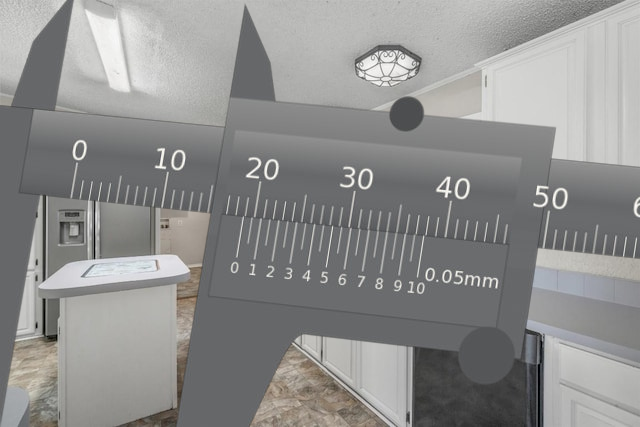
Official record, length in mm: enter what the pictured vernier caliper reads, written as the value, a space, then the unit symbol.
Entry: 18.8 mm
